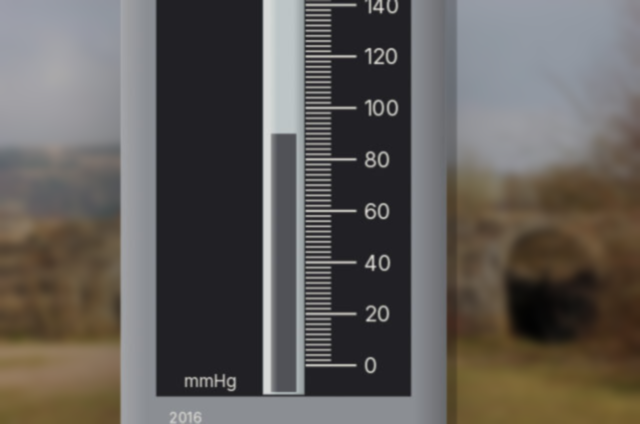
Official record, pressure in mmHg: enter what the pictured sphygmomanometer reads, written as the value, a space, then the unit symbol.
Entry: 90 mmHg
